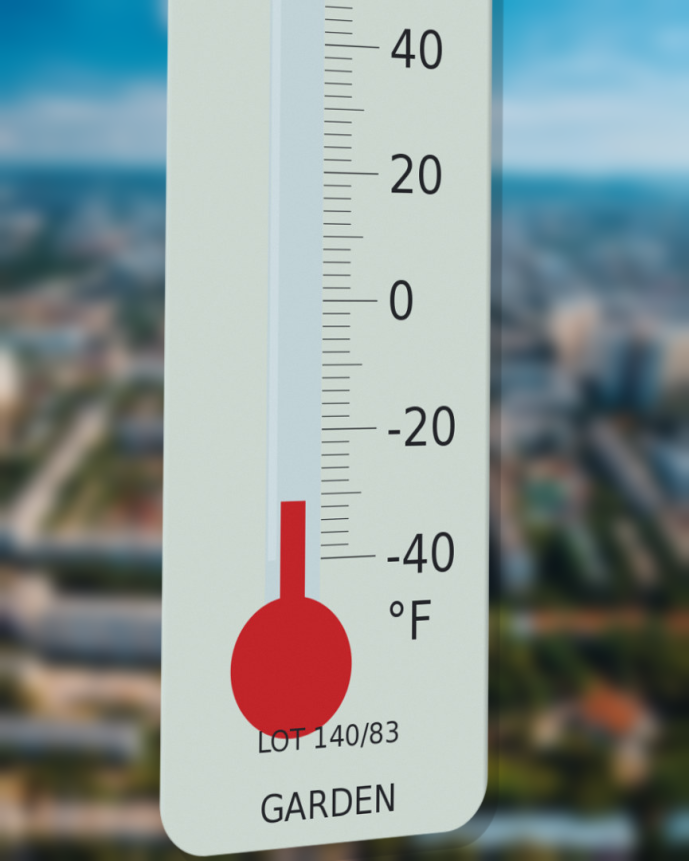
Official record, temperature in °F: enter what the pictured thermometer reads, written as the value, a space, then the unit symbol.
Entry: -31 °F
